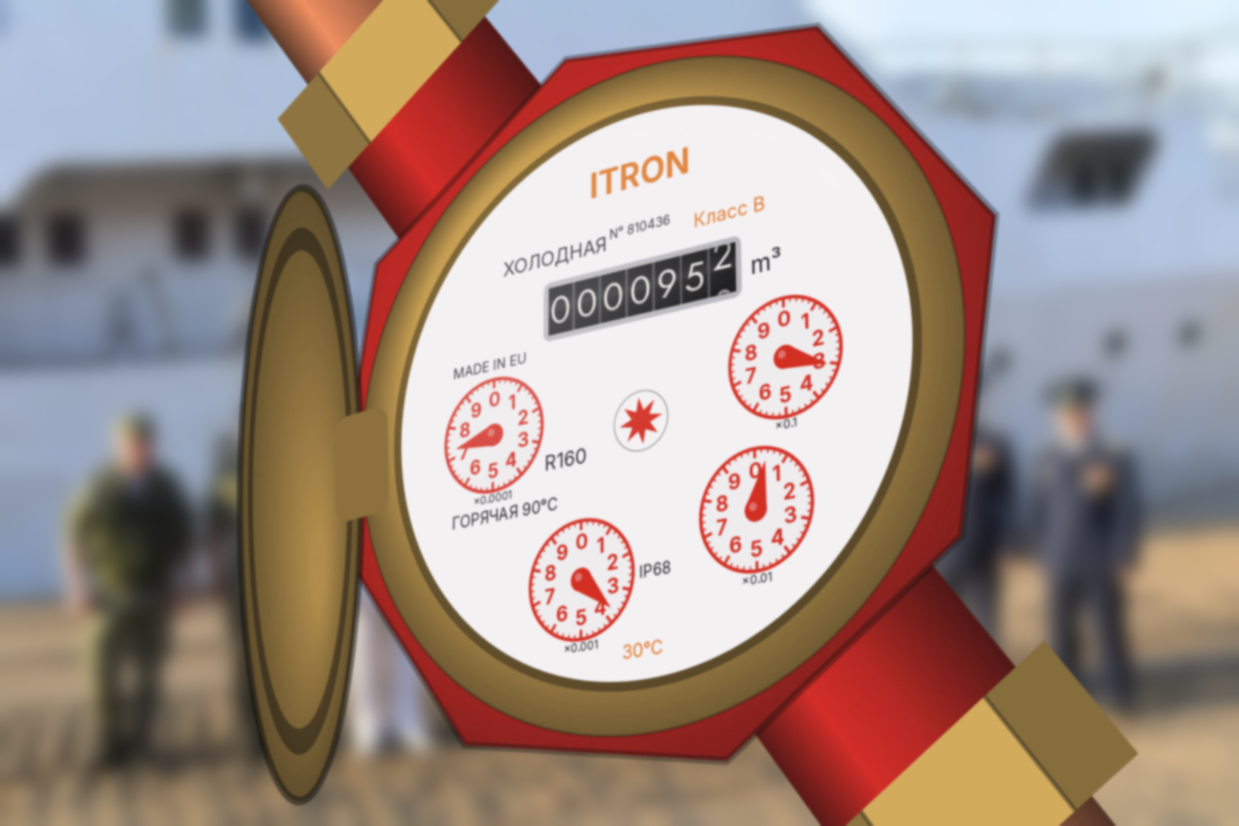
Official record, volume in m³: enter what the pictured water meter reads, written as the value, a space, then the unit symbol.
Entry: 952.3037 m³
